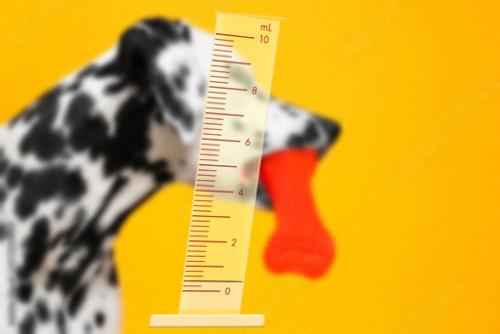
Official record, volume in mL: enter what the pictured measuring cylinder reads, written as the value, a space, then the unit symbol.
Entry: 0.4 mL
